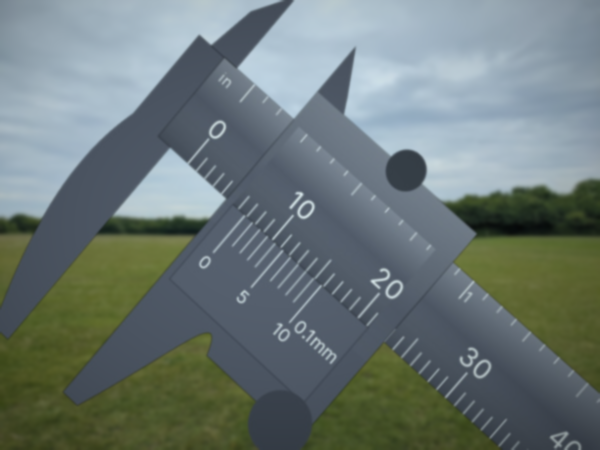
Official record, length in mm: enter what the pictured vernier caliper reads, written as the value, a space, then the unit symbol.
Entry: 6.8 mm
